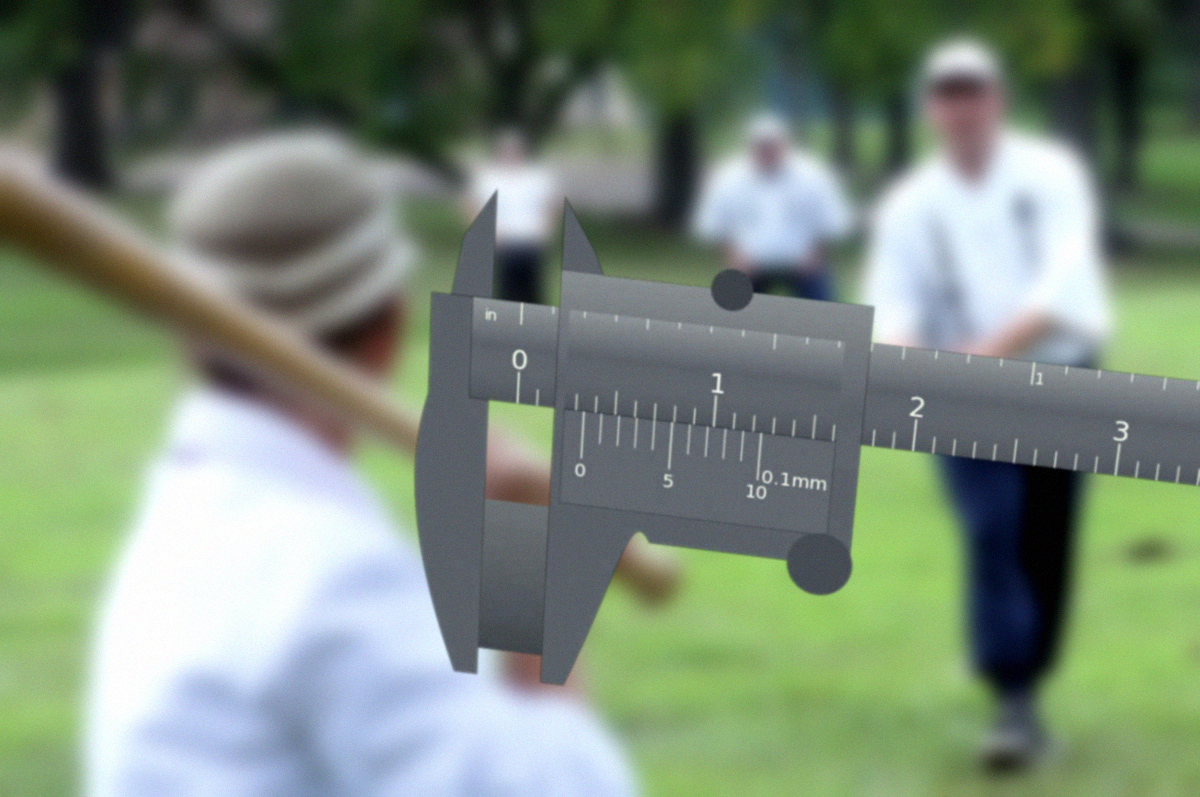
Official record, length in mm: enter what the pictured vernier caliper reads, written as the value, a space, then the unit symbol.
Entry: 3.4 mm
